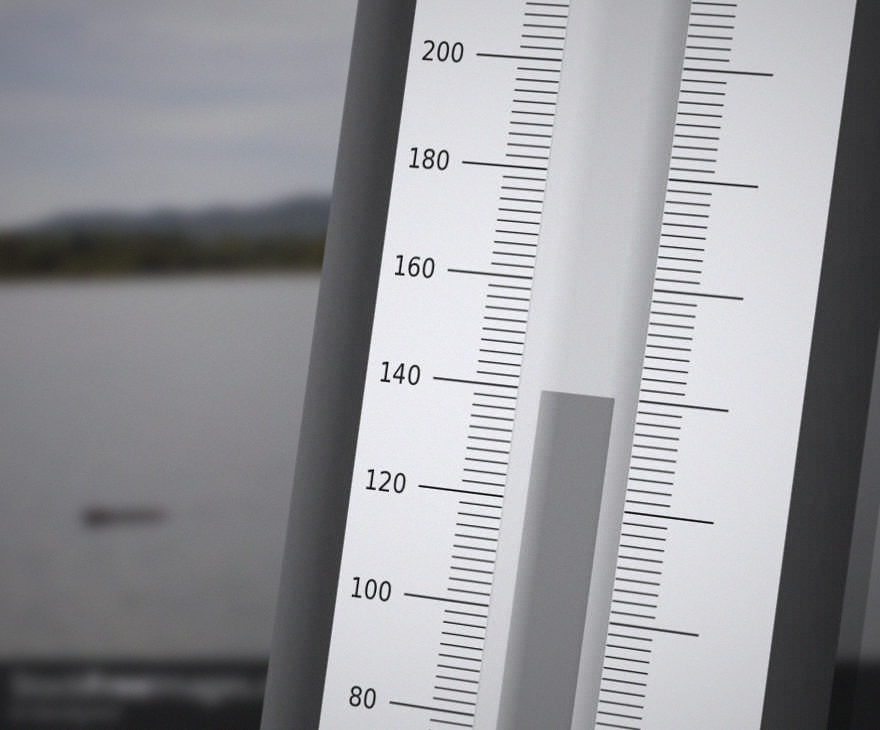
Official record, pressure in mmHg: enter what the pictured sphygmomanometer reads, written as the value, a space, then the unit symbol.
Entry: 140 mmHg
